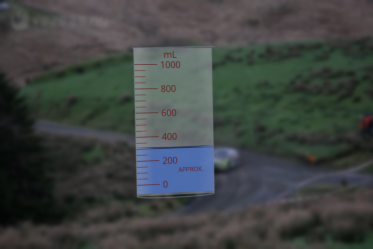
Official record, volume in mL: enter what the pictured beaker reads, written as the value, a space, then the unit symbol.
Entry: 300 mL
